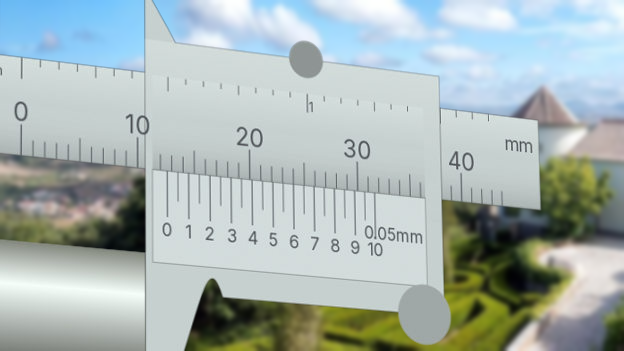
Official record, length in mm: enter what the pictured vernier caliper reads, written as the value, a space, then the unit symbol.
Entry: 12.6 mm
